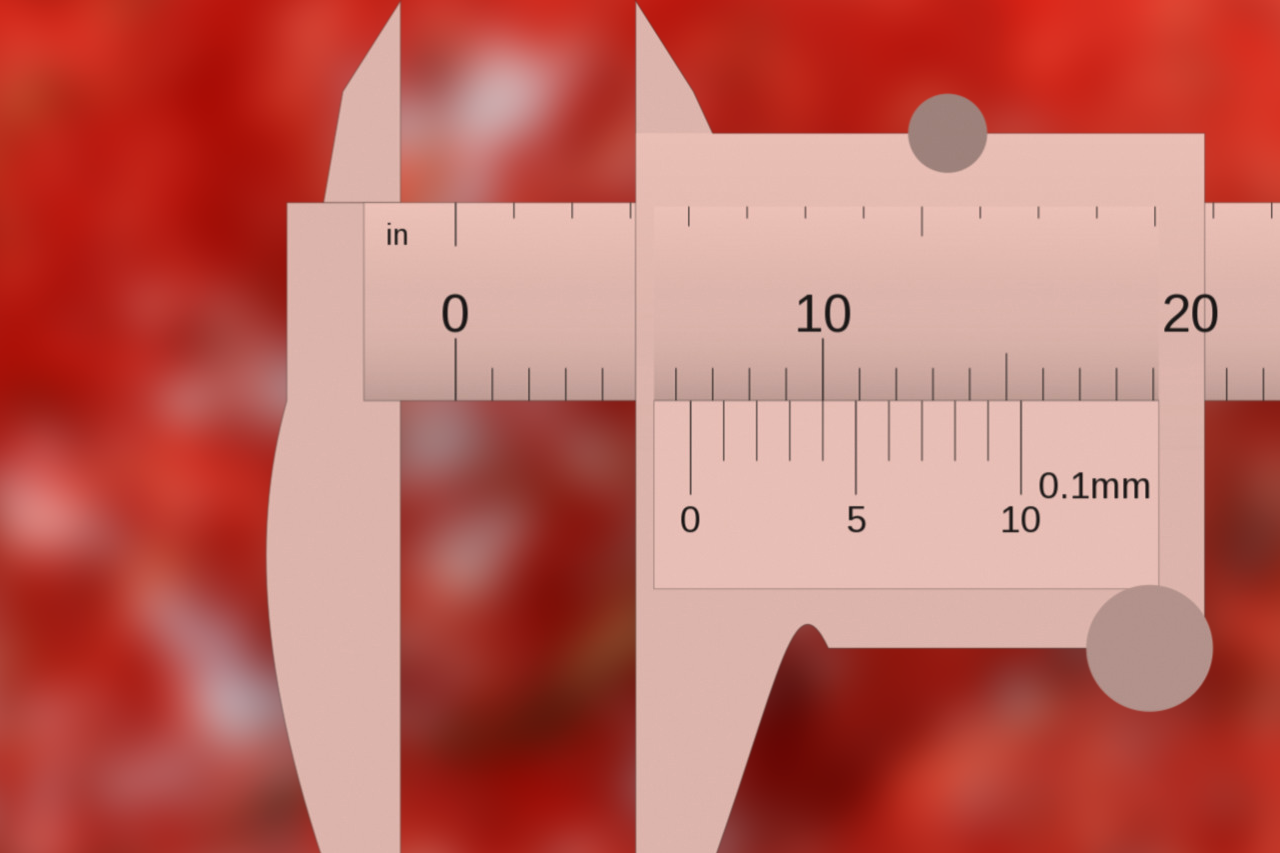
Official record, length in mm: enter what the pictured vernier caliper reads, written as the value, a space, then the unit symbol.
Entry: 6.4 mm
